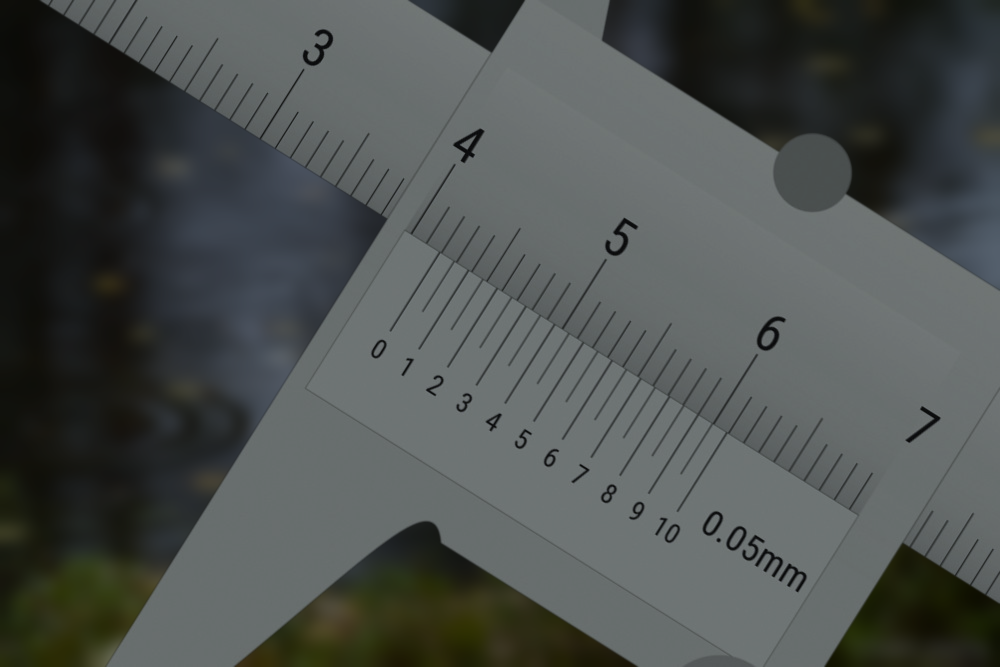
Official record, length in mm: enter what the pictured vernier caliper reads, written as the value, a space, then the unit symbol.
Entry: 41.9 mm
